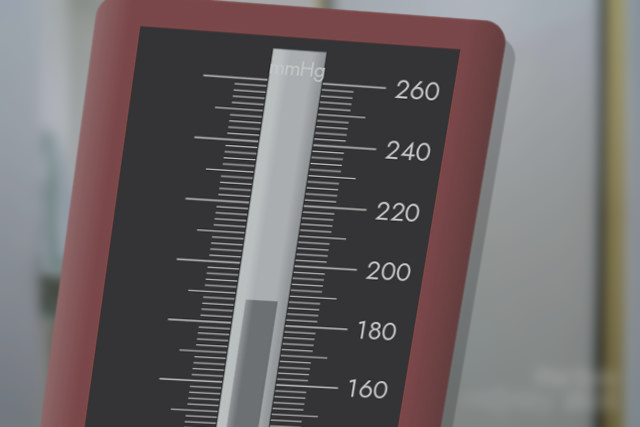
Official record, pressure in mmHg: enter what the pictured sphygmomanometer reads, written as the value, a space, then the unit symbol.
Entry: 188 mmHg
